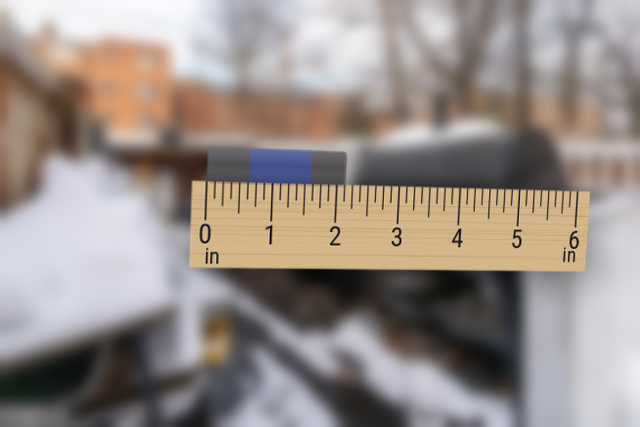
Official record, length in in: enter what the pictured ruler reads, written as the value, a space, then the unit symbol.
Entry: 2.125 in
